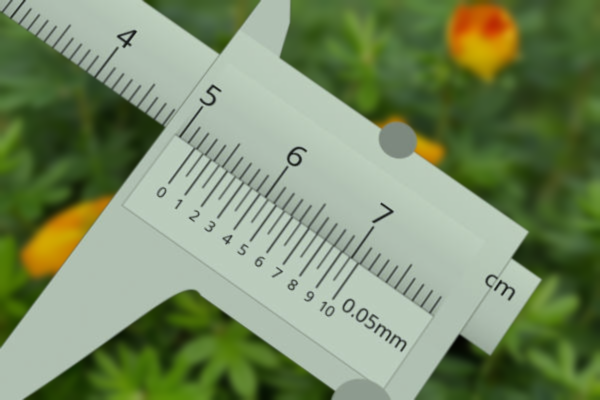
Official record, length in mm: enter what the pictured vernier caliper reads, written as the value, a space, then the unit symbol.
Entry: 51.8 mm
